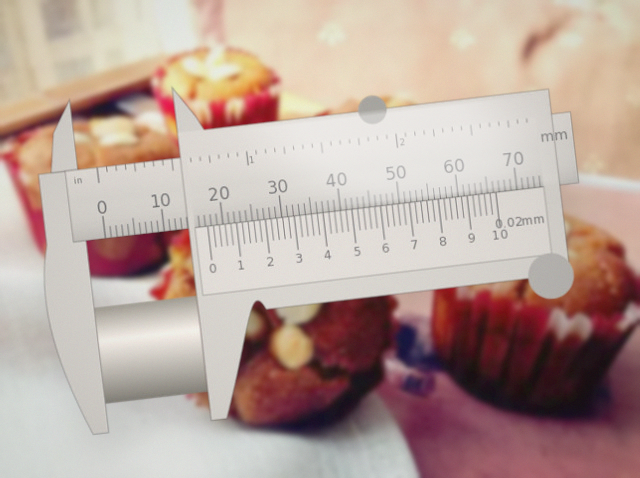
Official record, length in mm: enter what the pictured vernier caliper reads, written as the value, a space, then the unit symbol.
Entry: 17.4 mm
